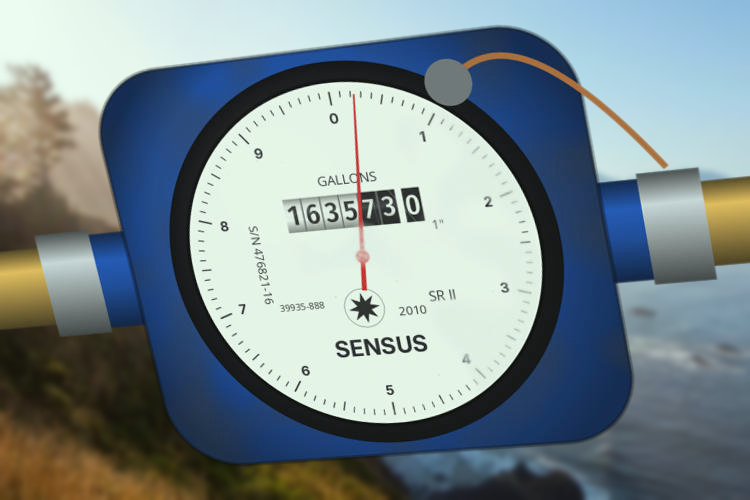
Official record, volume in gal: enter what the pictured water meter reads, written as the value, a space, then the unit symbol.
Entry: 1635730.2 gal
